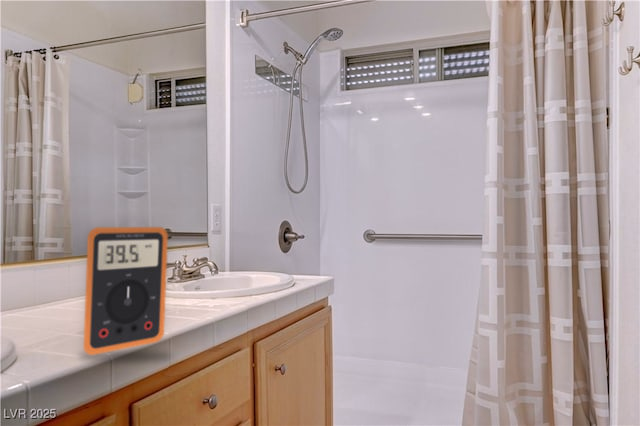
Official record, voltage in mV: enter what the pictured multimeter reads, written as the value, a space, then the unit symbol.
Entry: 39.5 mV
